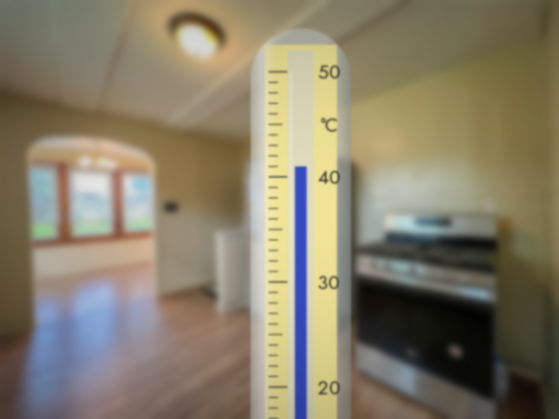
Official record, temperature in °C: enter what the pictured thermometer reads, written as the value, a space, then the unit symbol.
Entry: 41 °C
